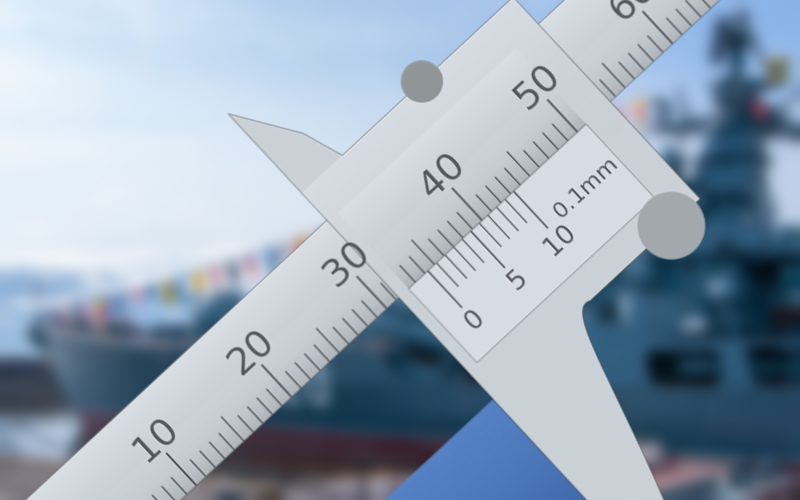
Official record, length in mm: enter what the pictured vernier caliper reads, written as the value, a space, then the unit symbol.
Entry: 34.3 mm
